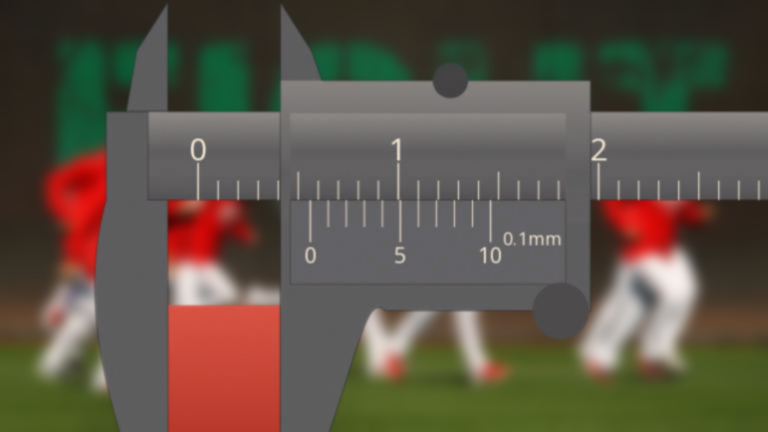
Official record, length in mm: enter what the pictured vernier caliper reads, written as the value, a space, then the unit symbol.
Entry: 5.6 mm
